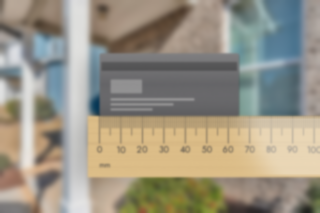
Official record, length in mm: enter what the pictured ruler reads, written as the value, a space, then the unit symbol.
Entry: 65 mm
